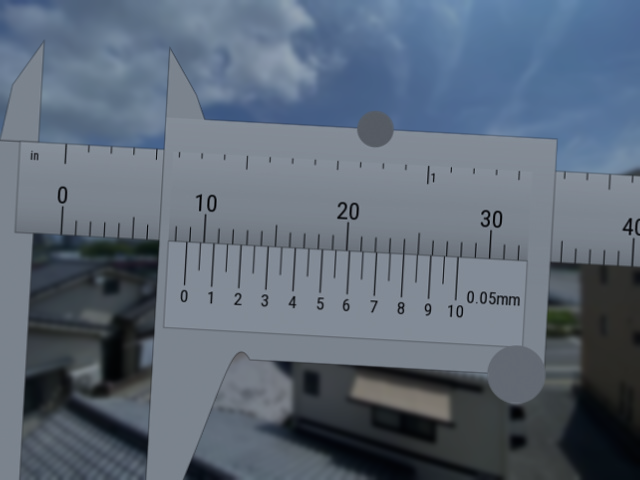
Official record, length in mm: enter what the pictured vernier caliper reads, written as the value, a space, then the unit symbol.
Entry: 8.8 mm
